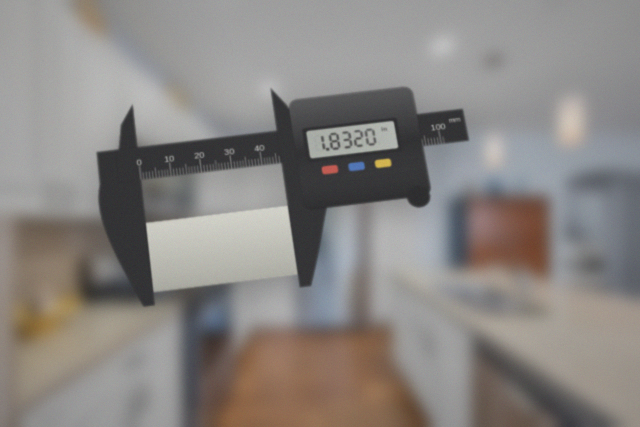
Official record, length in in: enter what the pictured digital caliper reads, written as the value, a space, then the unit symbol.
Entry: 1.8320 in
